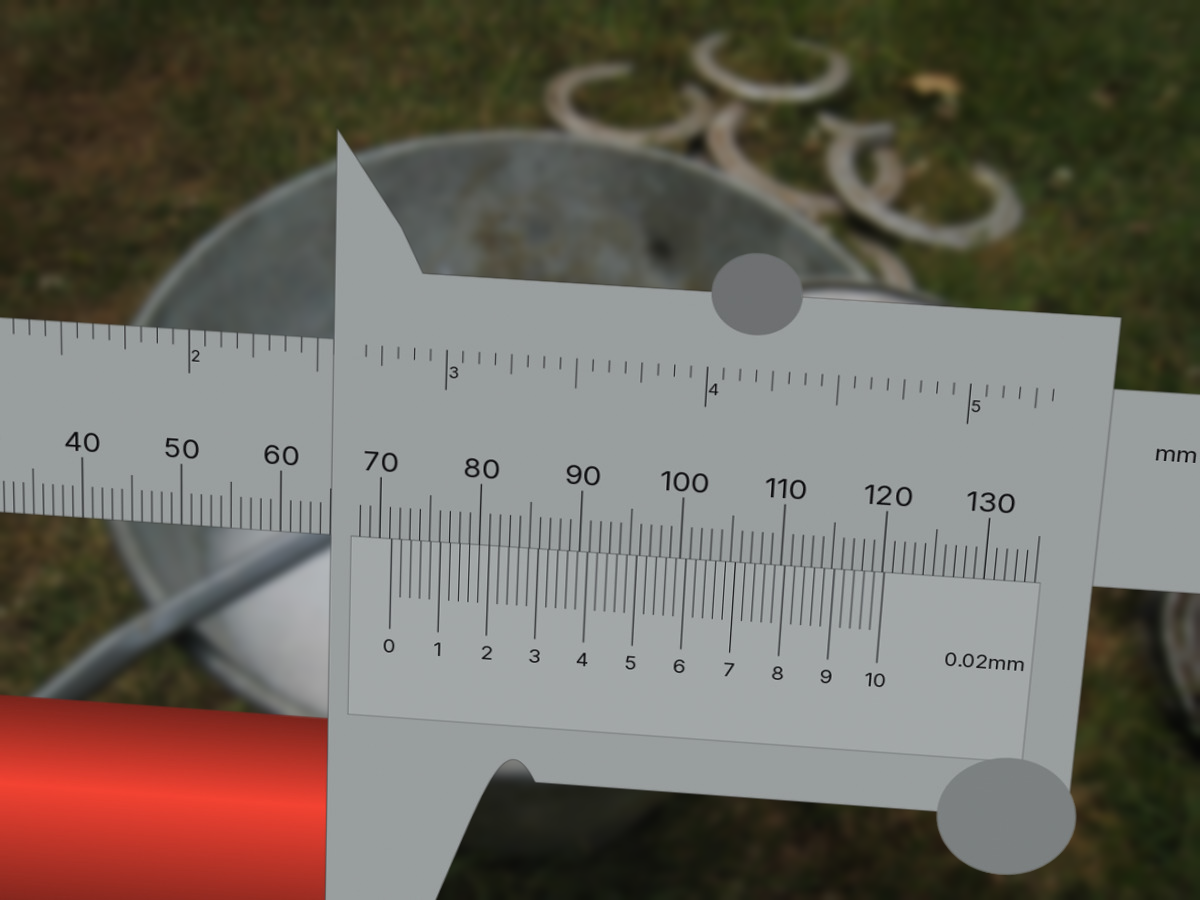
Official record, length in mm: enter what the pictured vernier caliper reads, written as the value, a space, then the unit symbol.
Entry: 71.2 mm
